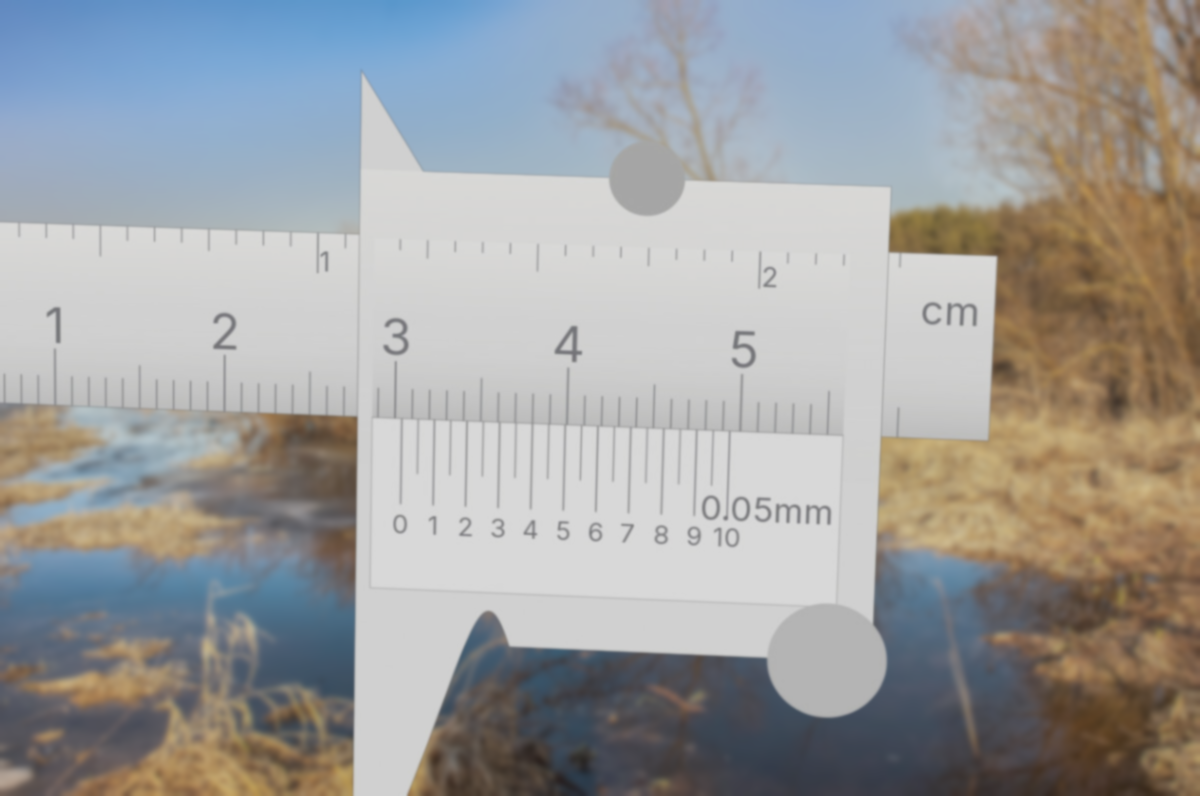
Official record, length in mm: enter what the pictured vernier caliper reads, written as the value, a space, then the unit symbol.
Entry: 30.4 mm
